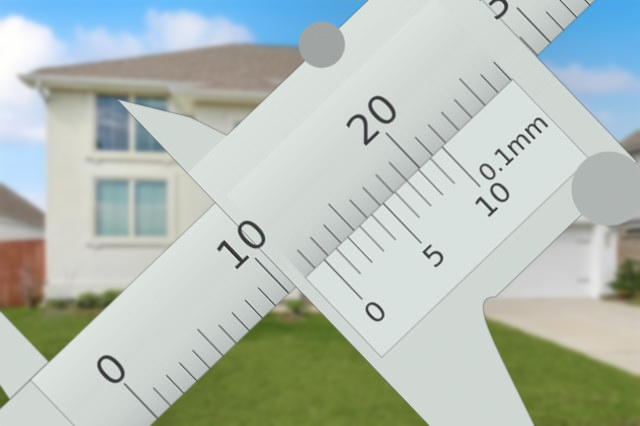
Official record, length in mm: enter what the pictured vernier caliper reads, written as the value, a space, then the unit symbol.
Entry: 12.7 mm
